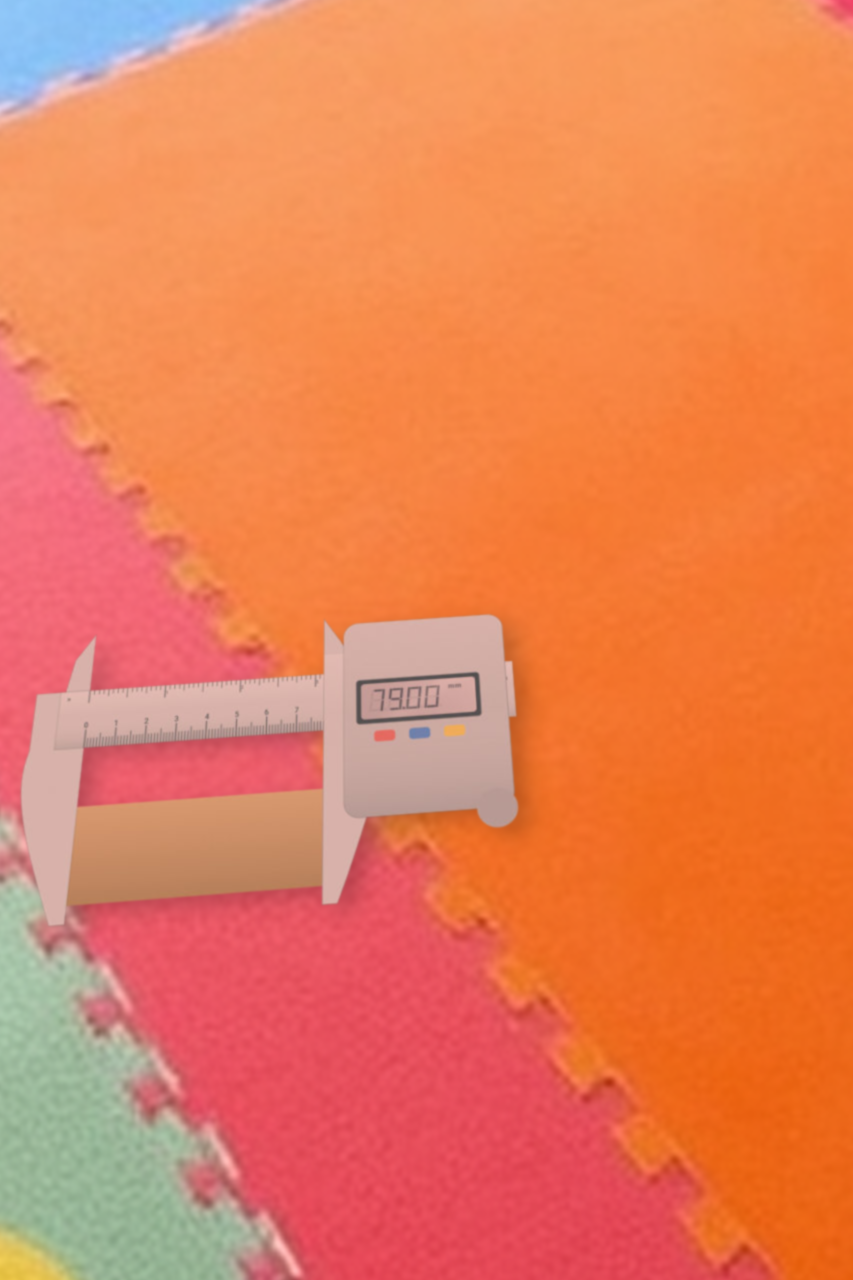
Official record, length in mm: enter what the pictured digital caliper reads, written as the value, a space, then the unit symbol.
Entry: 79.00 mm
